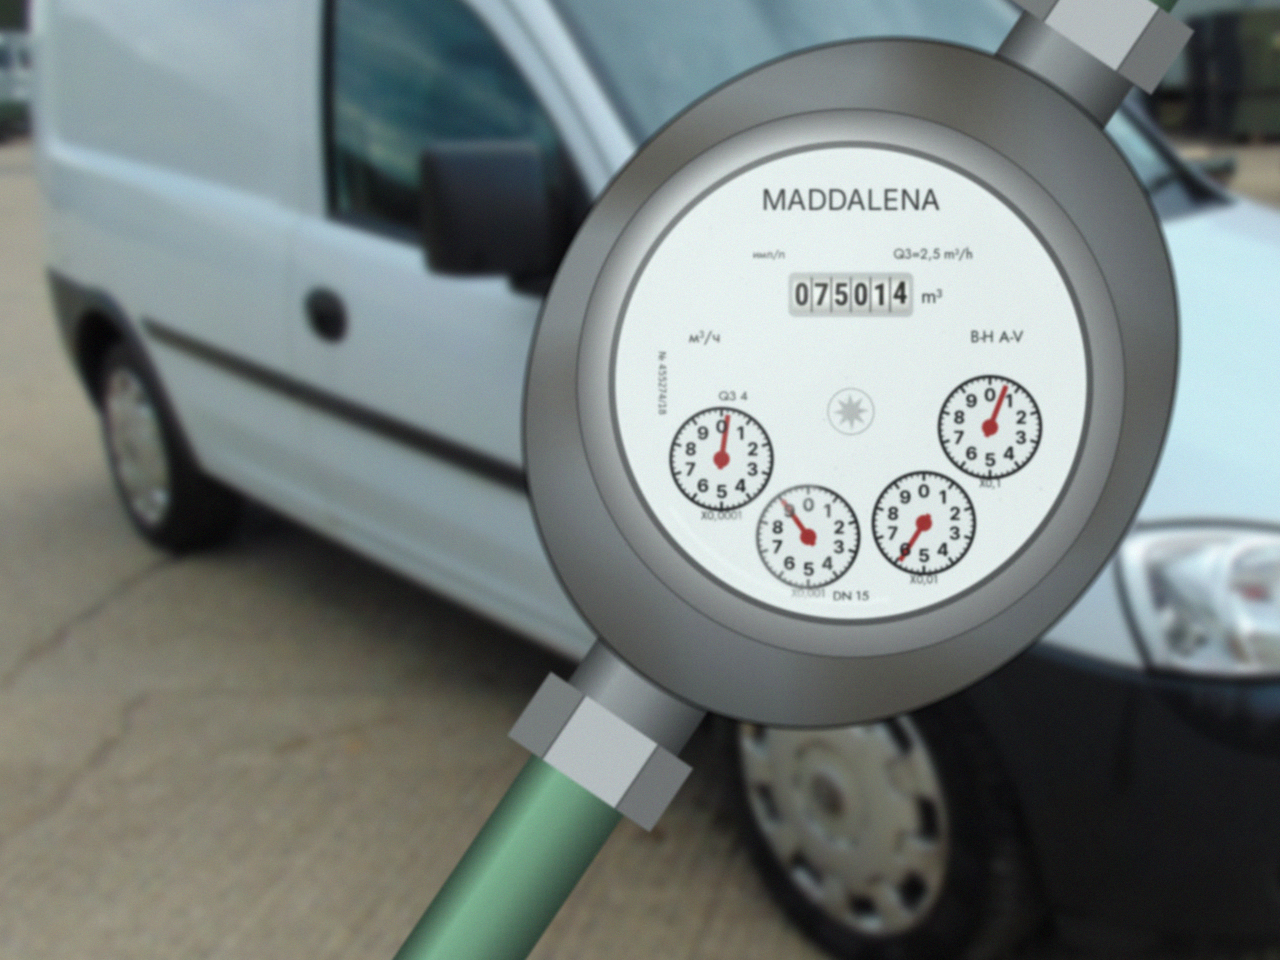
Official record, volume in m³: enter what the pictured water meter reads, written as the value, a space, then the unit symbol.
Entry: 75014.0590 m³
